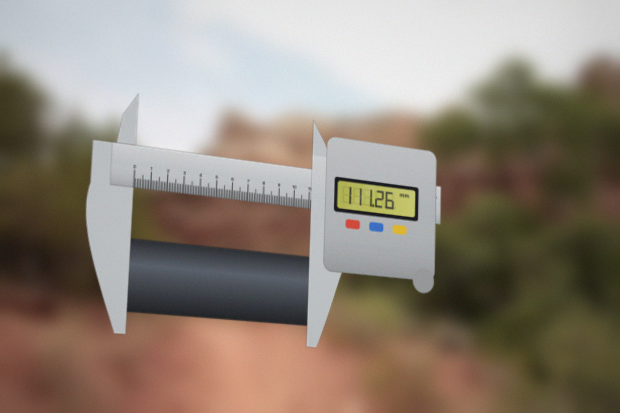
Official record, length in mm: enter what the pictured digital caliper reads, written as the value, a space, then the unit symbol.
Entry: 111.26 mm
